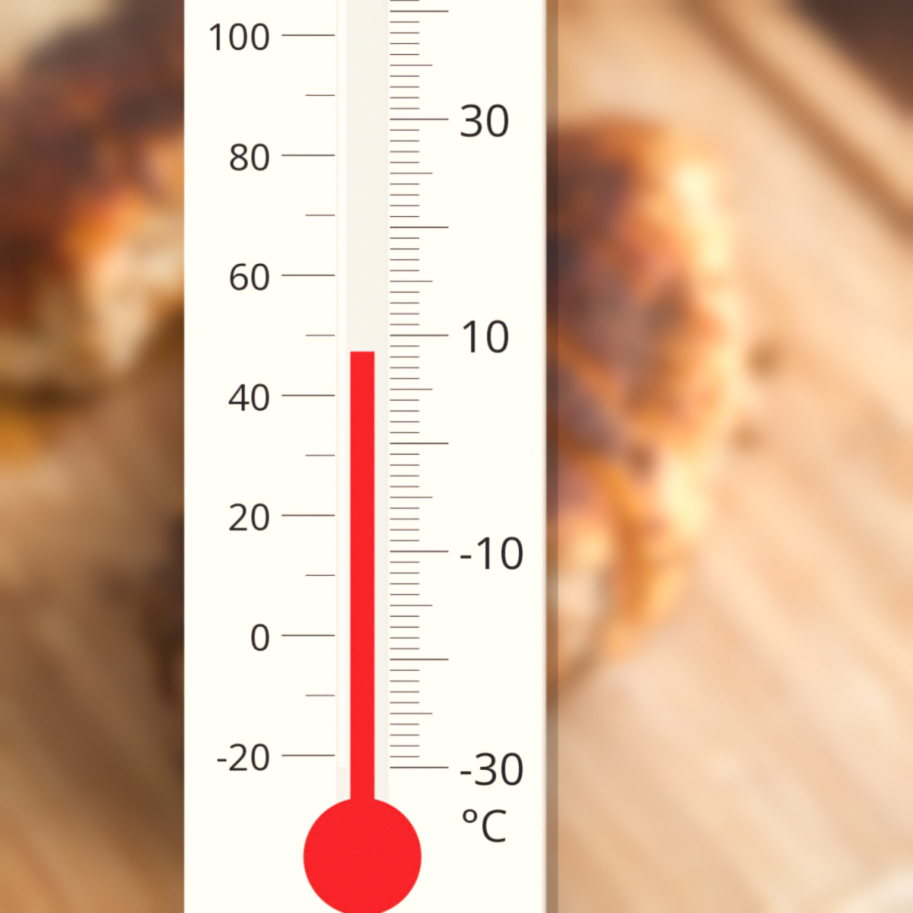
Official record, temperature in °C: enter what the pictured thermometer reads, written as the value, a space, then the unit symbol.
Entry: 8.5 °C
